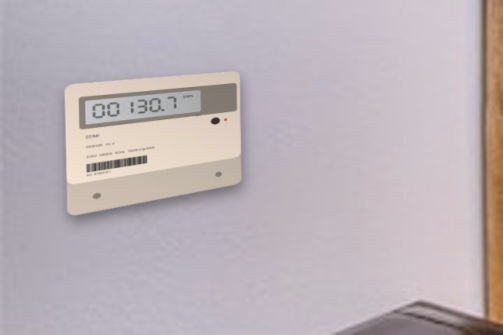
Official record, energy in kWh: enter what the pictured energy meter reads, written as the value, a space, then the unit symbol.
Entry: 130.7 kWh
